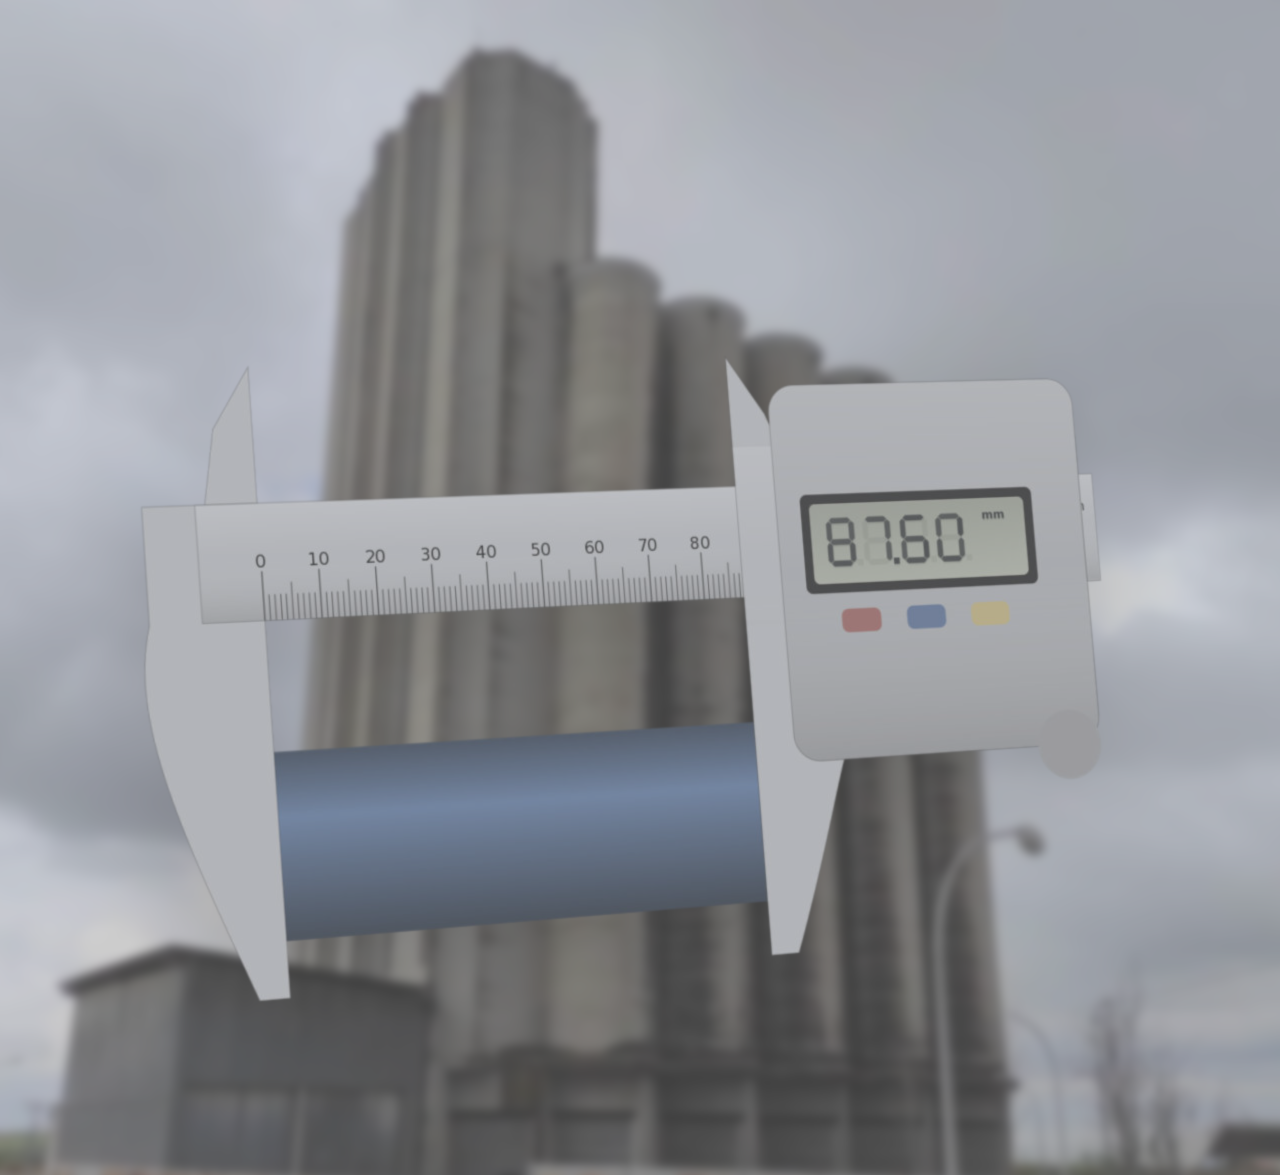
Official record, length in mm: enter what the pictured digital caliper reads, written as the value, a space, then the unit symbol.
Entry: 87.60 mm
